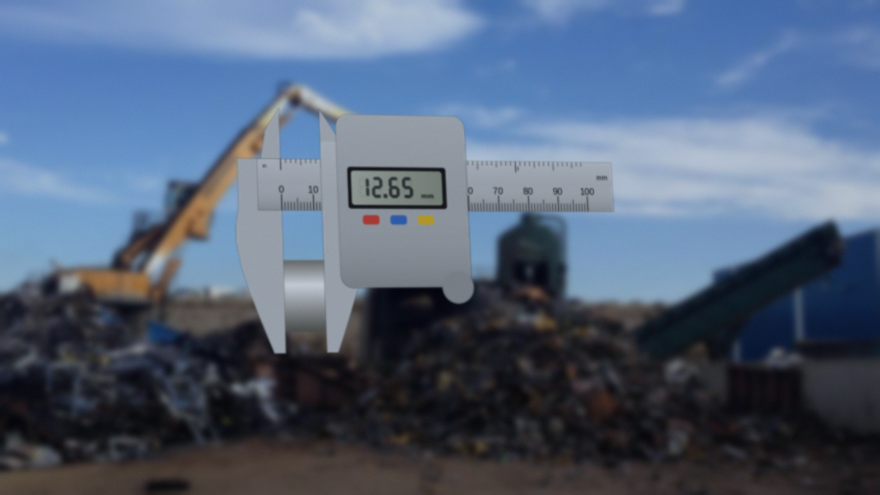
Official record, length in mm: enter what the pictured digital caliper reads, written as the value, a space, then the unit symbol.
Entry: 12.65 mm
